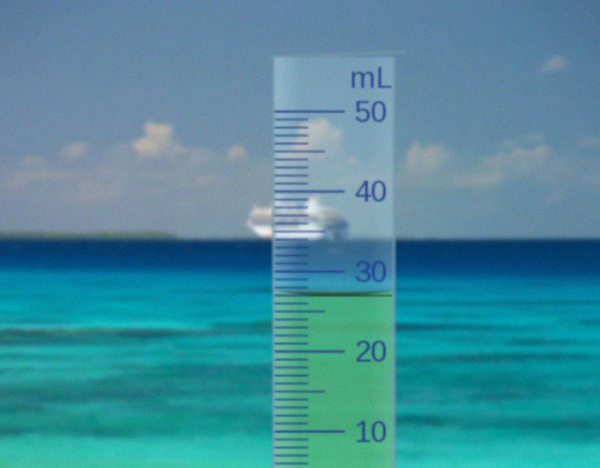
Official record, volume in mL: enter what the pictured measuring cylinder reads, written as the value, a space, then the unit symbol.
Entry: 27 mL
